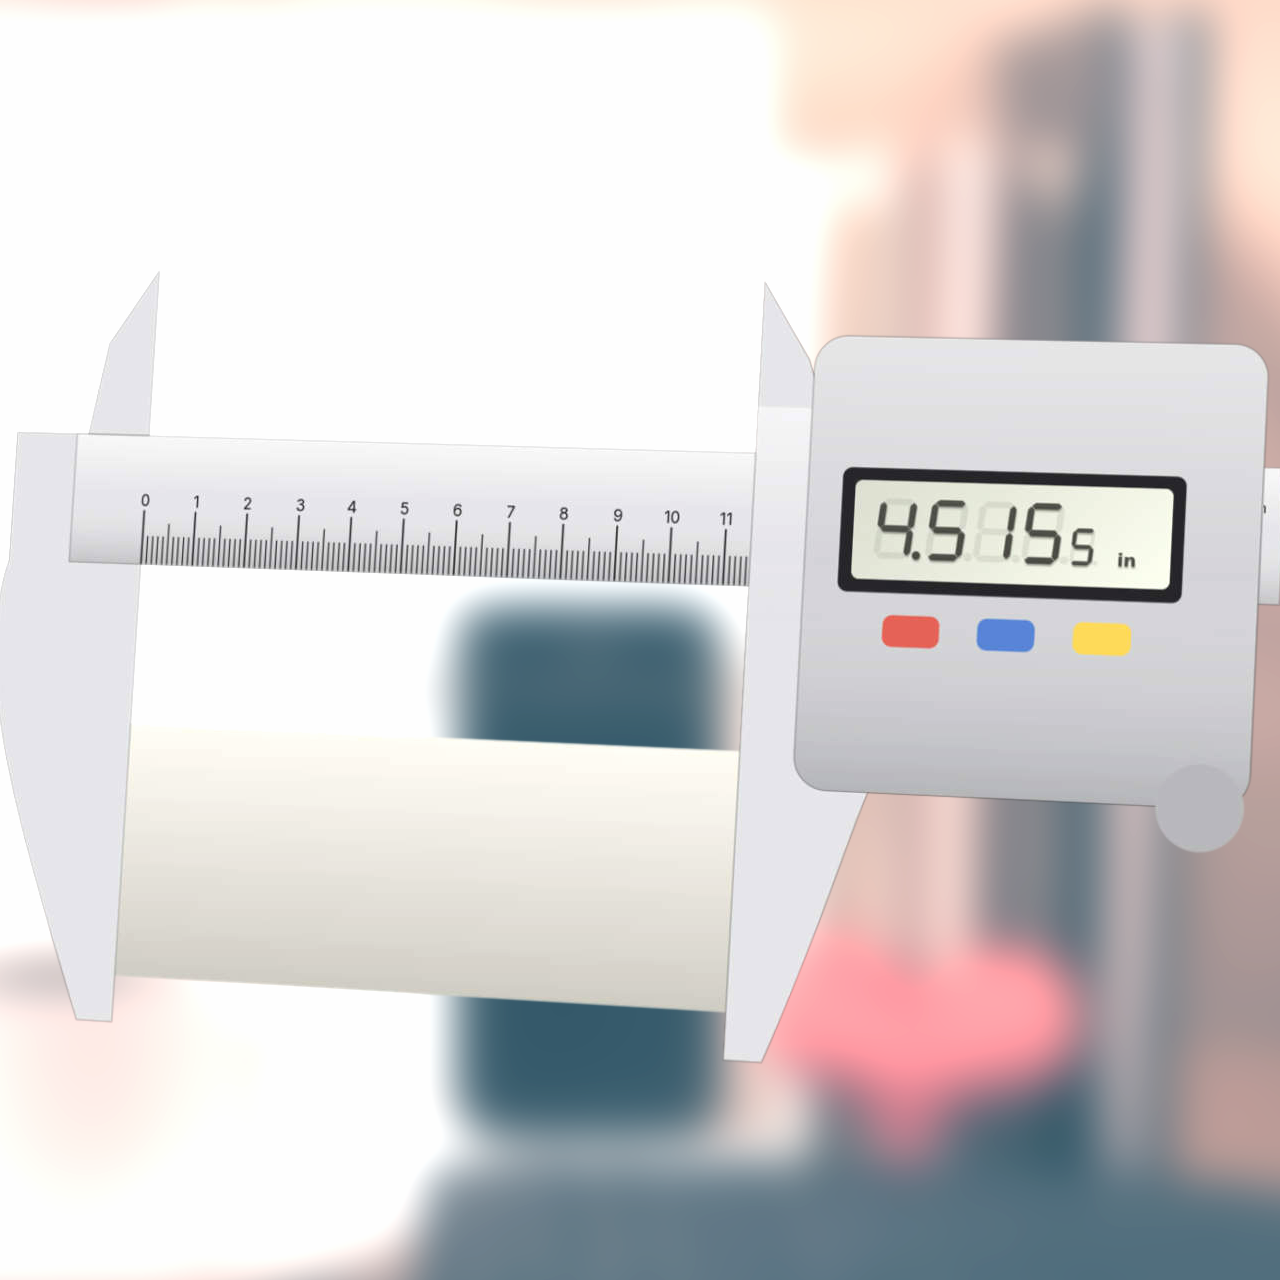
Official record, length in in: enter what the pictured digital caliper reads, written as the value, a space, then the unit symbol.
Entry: 4.5155 in
